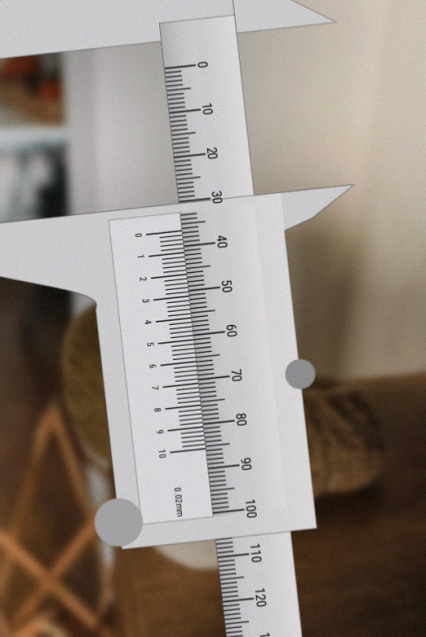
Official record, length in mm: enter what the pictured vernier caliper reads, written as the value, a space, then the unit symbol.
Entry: 36.5 mm
